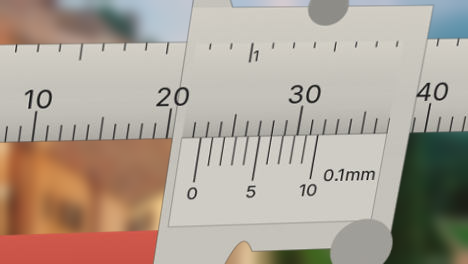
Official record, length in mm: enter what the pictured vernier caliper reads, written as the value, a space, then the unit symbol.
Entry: 22.6 mm
